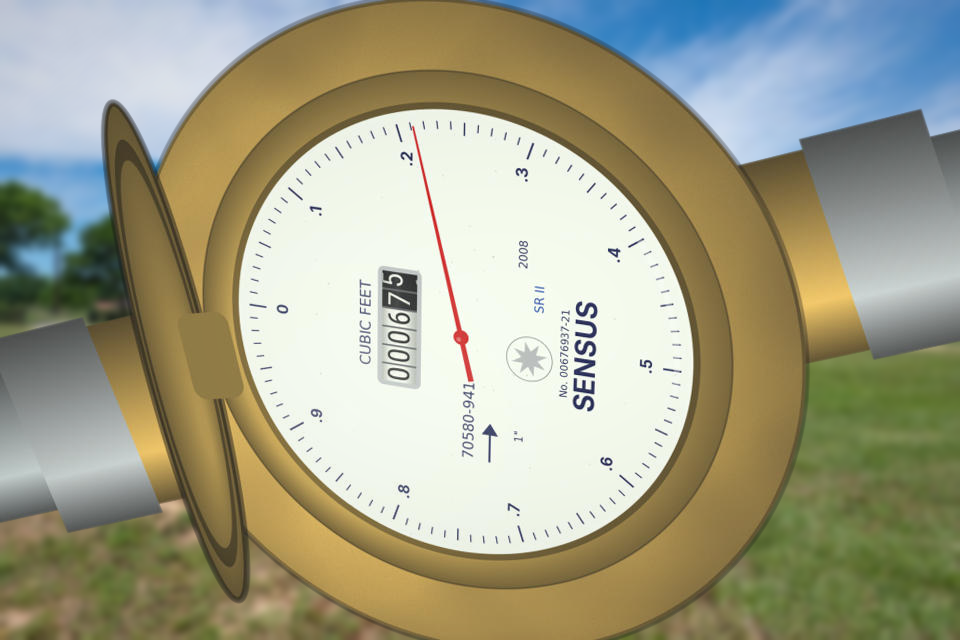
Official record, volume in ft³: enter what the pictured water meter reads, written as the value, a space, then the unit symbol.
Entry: 675.21 ft³
